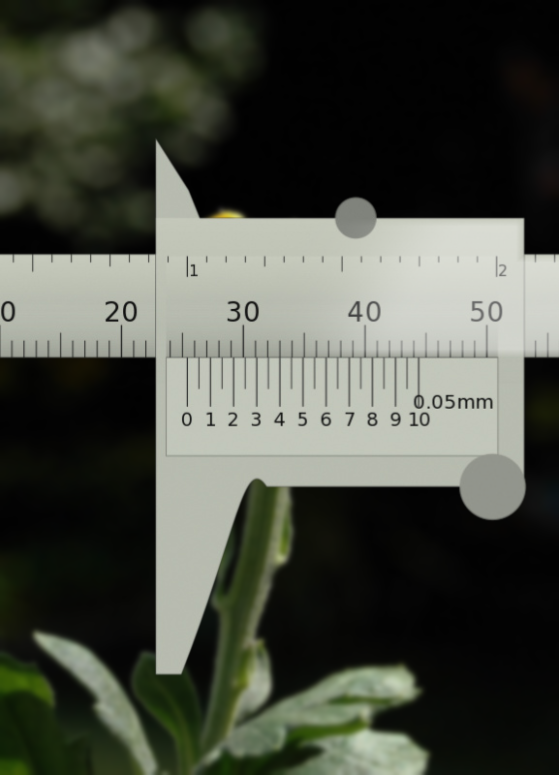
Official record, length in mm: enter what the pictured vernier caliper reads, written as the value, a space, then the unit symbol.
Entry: 25.4 mm
